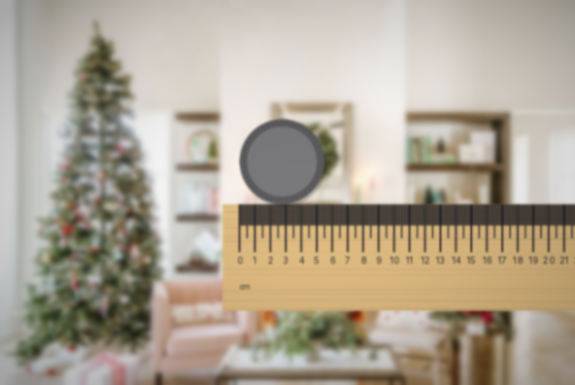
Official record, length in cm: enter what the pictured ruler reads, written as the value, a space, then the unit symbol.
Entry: 5.5 cm
